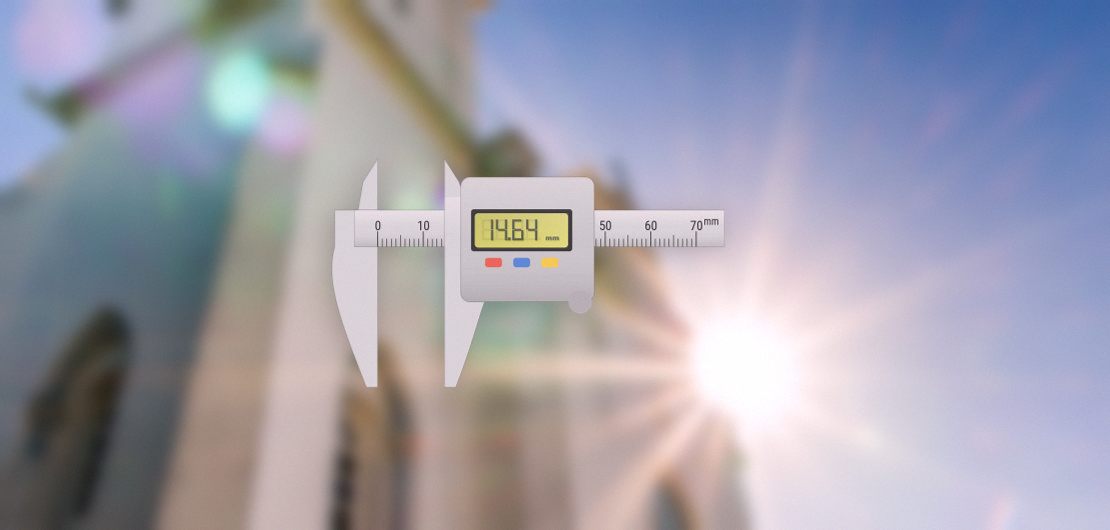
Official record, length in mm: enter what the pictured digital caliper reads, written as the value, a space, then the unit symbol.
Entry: 14.64 mm
